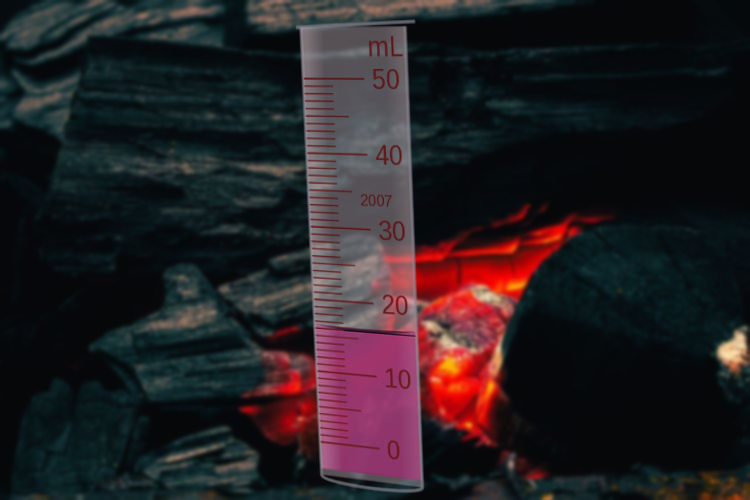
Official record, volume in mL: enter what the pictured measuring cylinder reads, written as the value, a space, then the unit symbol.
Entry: 16 mL
